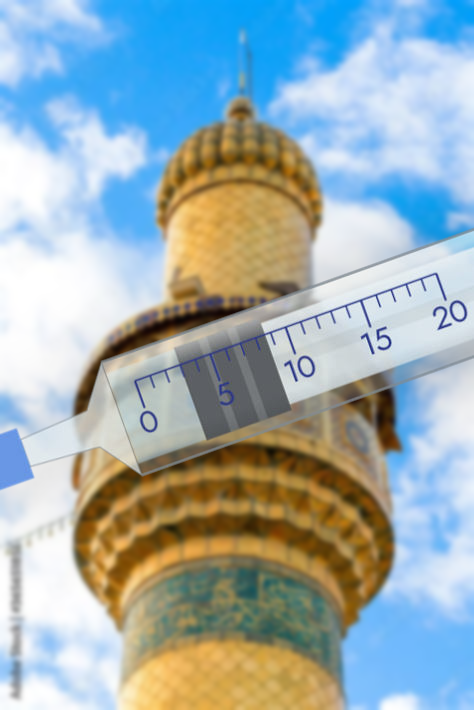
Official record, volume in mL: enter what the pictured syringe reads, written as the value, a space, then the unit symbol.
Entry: 3 mL
